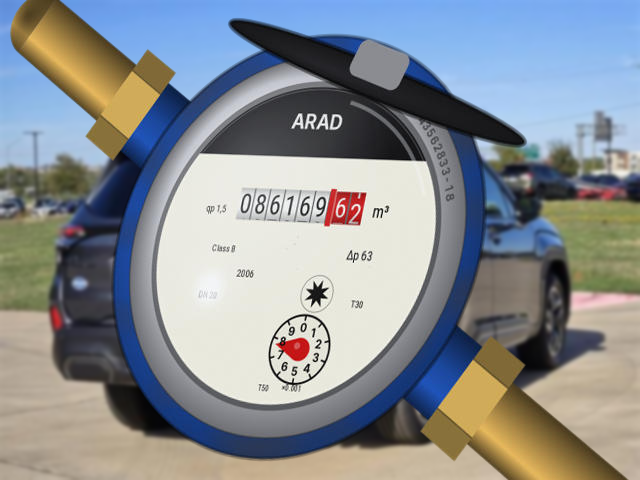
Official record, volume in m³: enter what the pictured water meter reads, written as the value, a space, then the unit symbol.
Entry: 86169.617 m³
